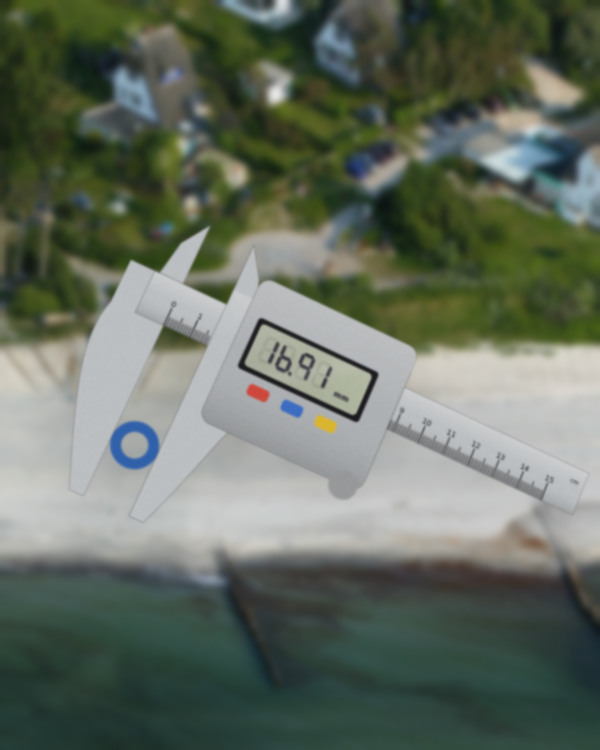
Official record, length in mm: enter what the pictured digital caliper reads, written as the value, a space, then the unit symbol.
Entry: 16.91 mm
